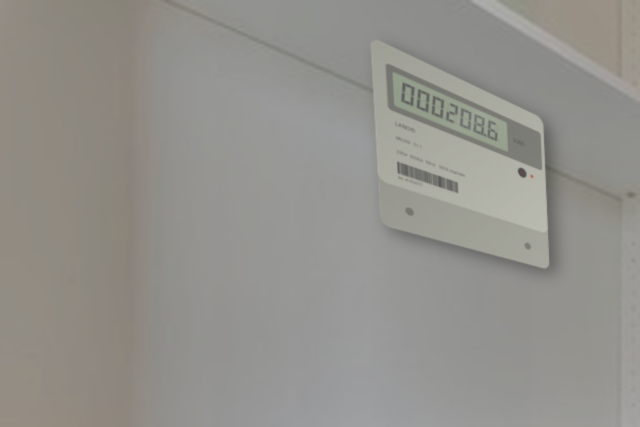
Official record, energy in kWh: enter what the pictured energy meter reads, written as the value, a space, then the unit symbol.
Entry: 208.6 kWh
